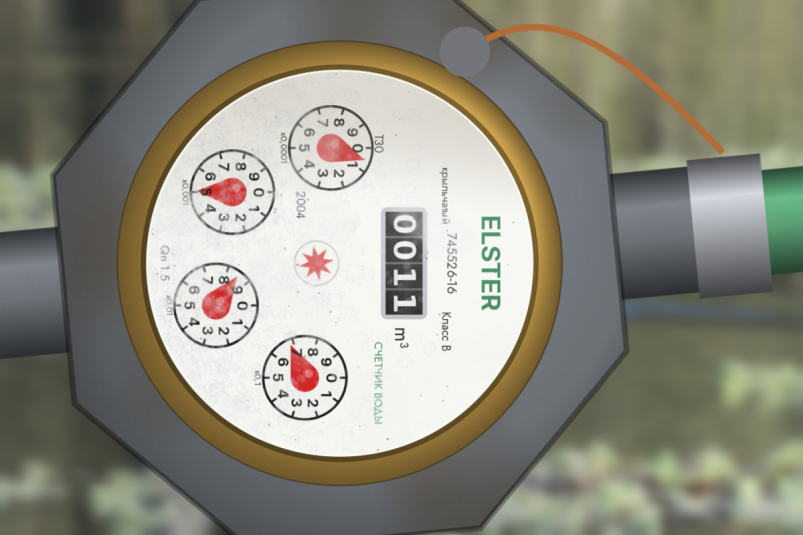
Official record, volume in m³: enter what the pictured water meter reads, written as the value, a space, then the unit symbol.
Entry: 11.6850 m³
